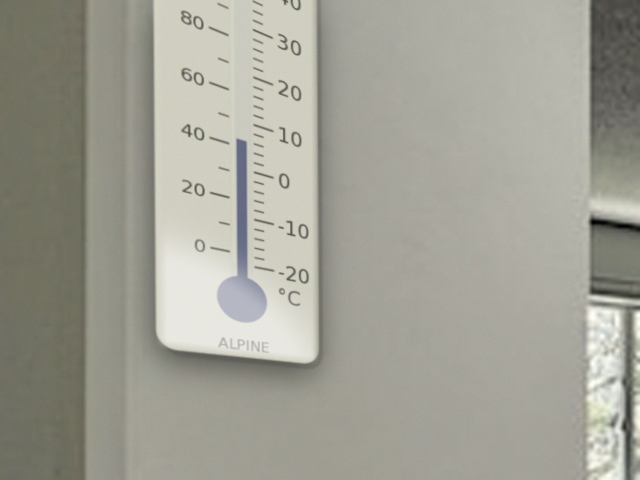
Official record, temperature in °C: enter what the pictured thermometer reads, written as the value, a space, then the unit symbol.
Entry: 6 °C
